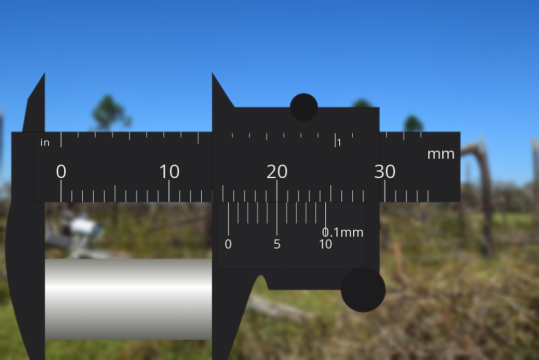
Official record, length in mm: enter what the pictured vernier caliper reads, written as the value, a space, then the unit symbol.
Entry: 15.5 mm
